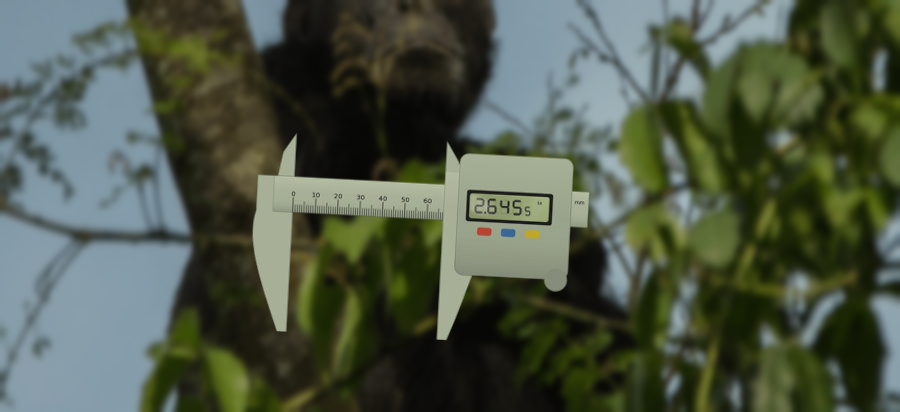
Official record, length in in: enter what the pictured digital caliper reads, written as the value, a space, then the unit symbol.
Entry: 2.6455 in
